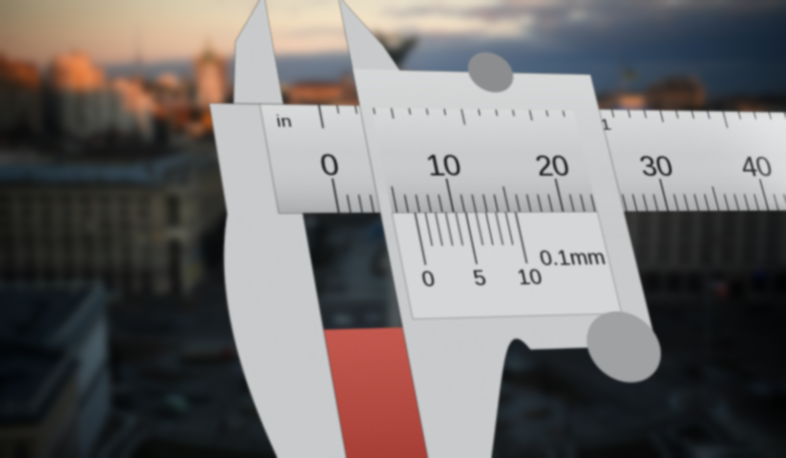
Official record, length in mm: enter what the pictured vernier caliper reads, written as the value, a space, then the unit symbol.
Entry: 6.6 mm
